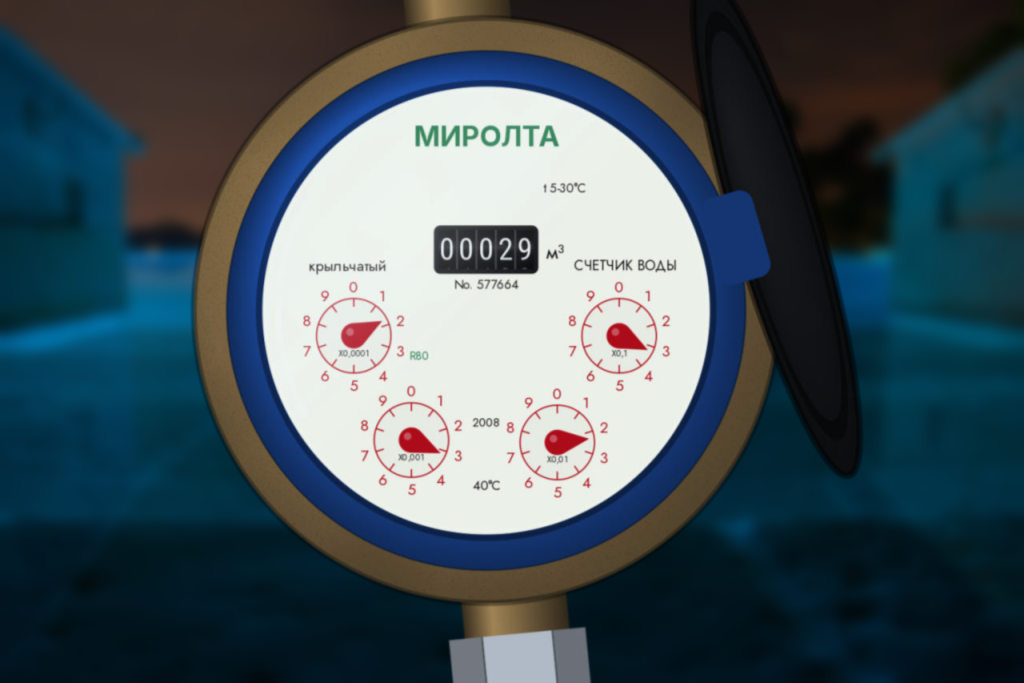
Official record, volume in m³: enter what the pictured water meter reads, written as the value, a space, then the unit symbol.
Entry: 29.3231 m³
